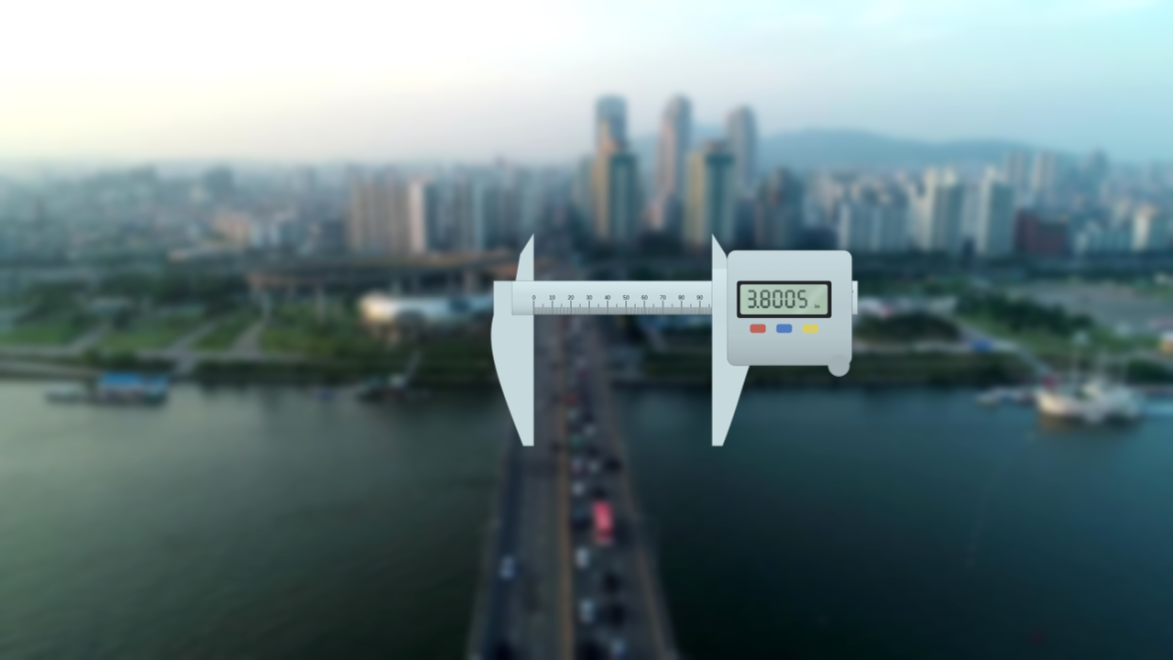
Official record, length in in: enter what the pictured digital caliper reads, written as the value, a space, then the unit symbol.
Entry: 3.8005 in
